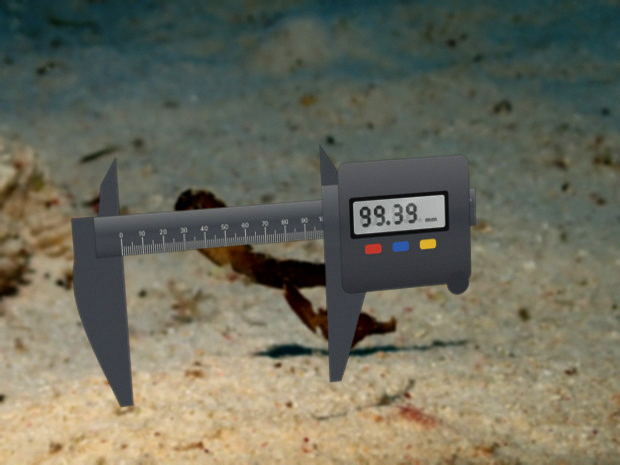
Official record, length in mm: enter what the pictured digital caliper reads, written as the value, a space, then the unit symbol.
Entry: 99.39 mm
